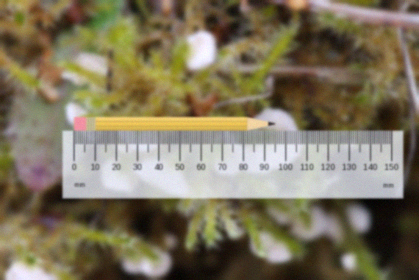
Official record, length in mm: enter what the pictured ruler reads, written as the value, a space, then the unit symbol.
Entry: 95 mm
